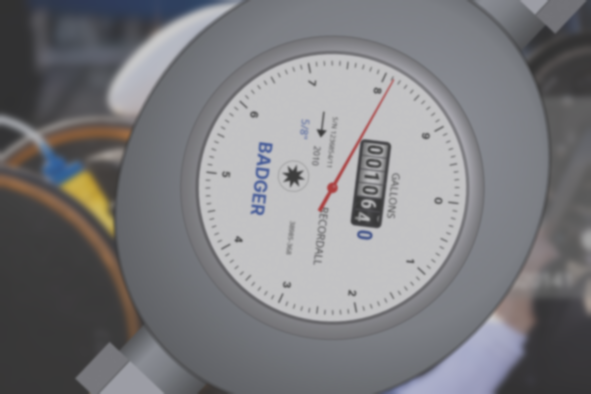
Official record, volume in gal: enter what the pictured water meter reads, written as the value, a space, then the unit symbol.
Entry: 10638.1 gal
